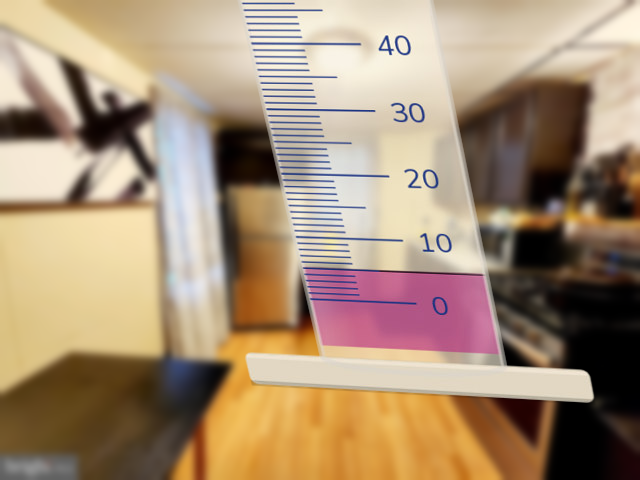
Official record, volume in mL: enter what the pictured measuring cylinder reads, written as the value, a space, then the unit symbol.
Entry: 5 mL
